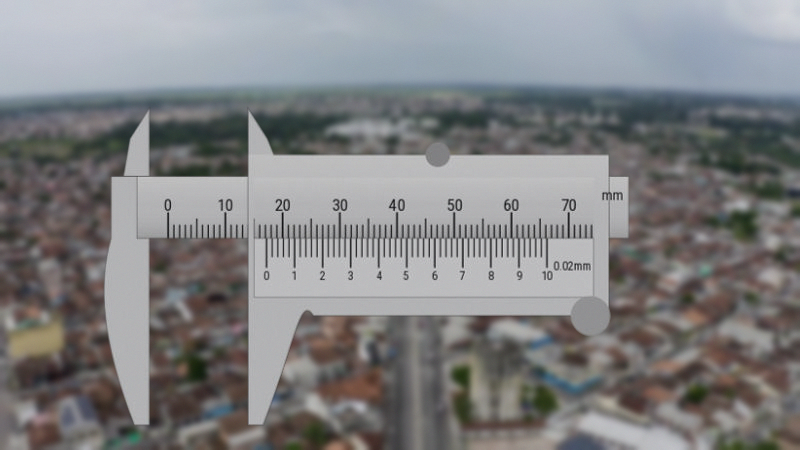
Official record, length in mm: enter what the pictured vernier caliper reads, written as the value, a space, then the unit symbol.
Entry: 17.2 mm
